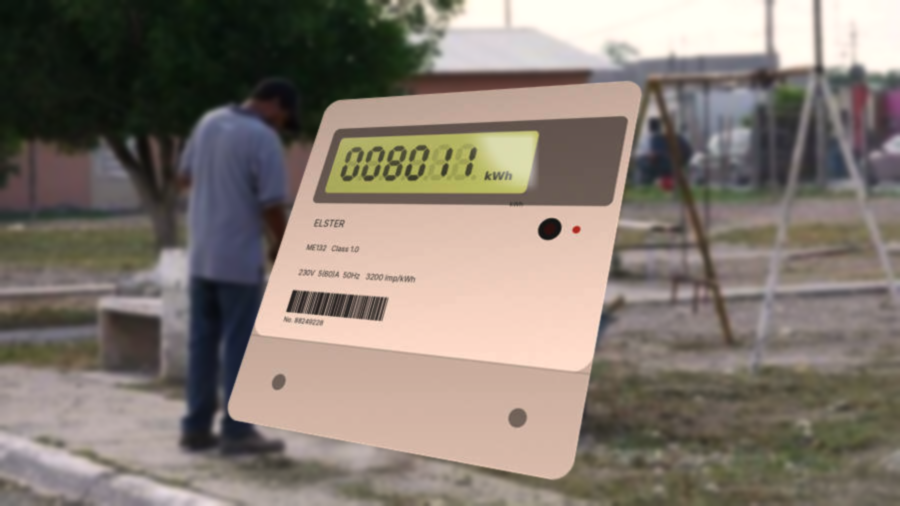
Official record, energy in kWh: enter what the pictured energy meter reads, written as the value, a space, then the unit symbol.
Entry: 8011 kWh
